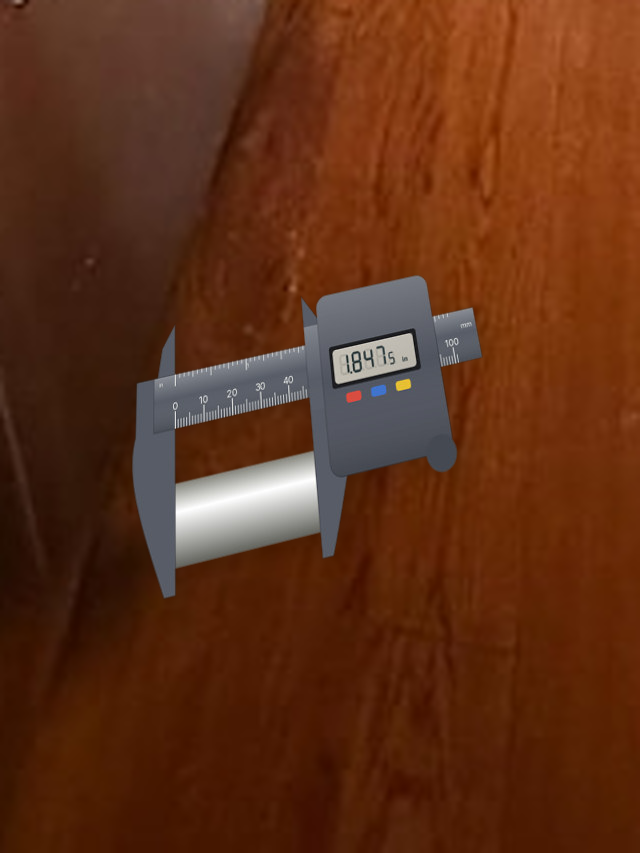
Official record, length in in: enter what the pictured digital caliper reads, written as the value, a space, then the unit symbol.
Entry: 1.8475 in
